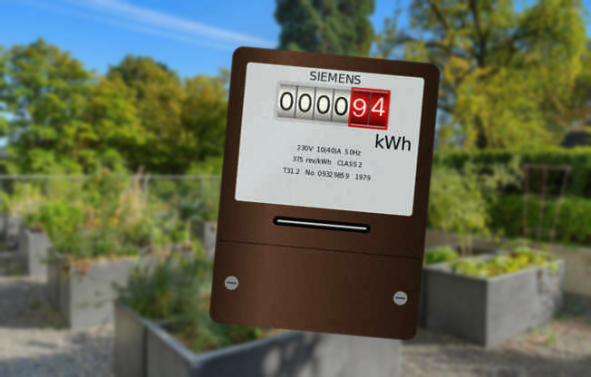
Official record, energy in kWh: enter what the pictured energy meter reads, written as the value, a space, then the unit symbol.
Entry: 0.94 kWh
